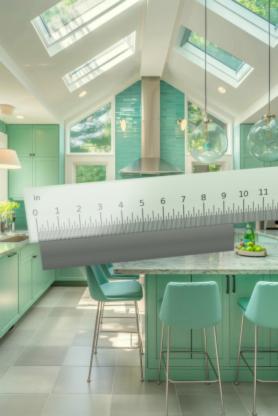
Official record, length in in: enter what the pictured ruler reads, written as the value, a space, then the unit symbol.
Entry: 9.5 in
